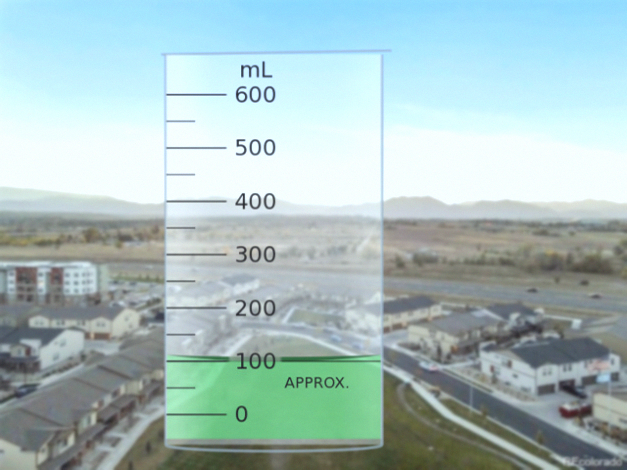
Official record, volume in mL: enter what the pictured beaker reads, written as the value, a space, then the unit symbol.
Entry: 100 mL
